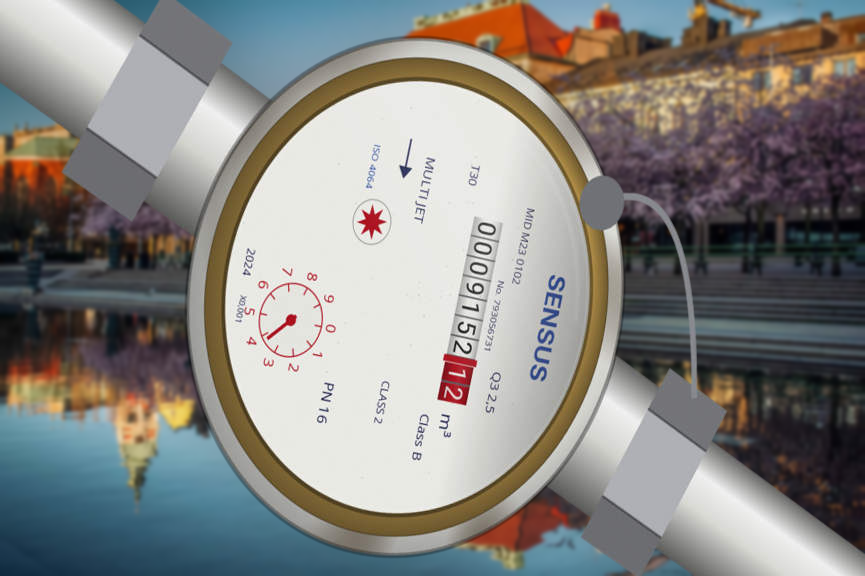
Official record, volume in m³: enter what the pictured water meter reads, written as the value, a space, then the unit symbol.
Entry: 9152.123 m³
